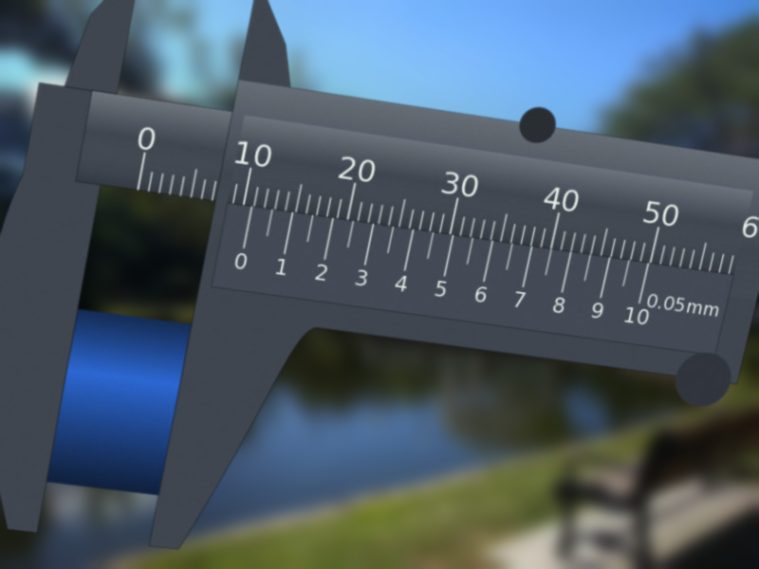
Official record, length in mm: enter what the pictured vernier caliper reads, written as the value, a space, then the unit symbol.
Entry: 10.8 mm
